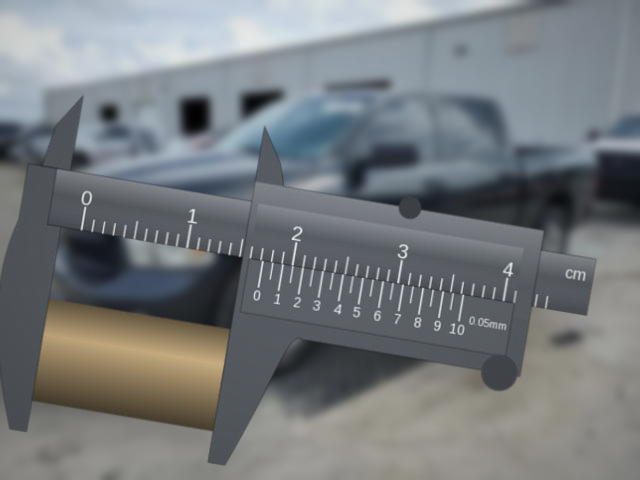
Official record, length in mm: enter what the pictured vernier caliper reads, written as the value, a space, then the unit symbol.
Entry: 17.2 mm
